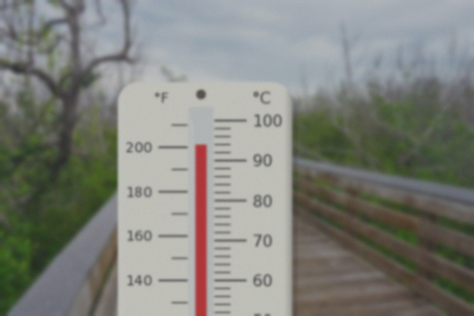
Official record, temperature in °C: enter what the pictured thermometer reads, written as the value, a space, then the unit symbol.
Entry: 94 °C
